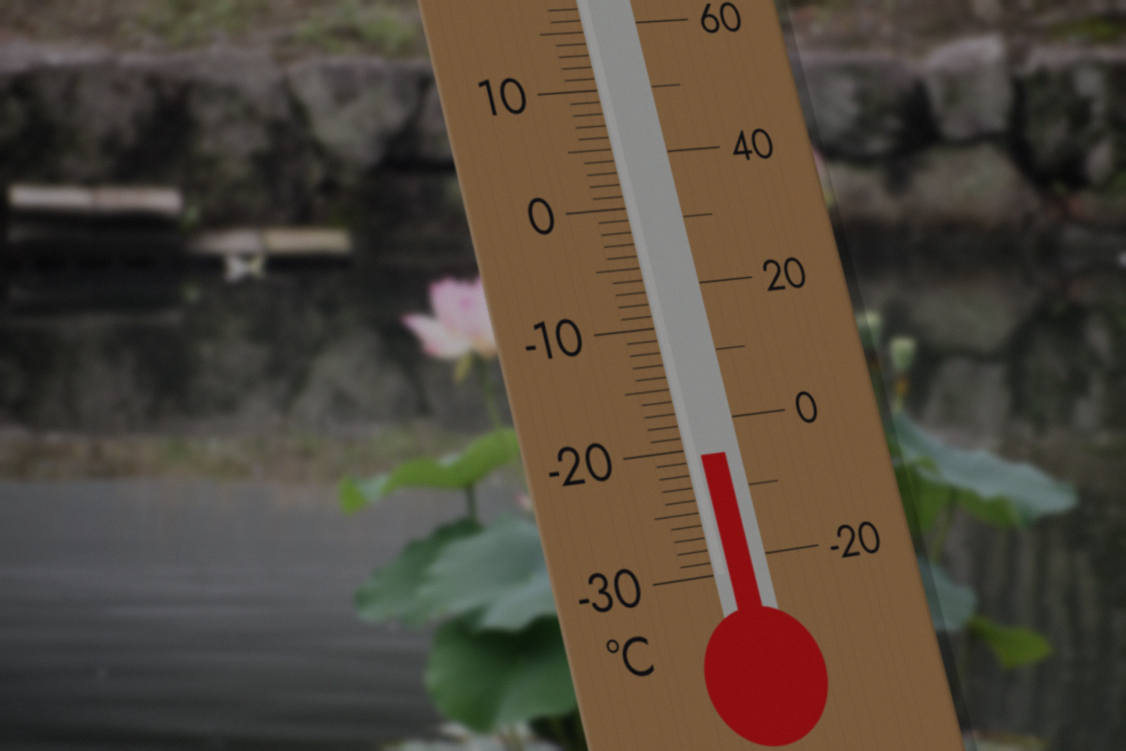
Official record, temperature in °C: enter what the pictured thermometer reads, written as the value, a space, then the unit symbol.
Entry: -20.5 °C
